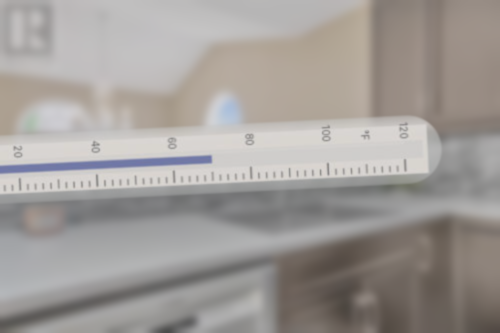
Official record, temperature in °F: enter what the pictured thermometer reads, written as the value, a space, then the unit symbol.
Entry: 70 °F
